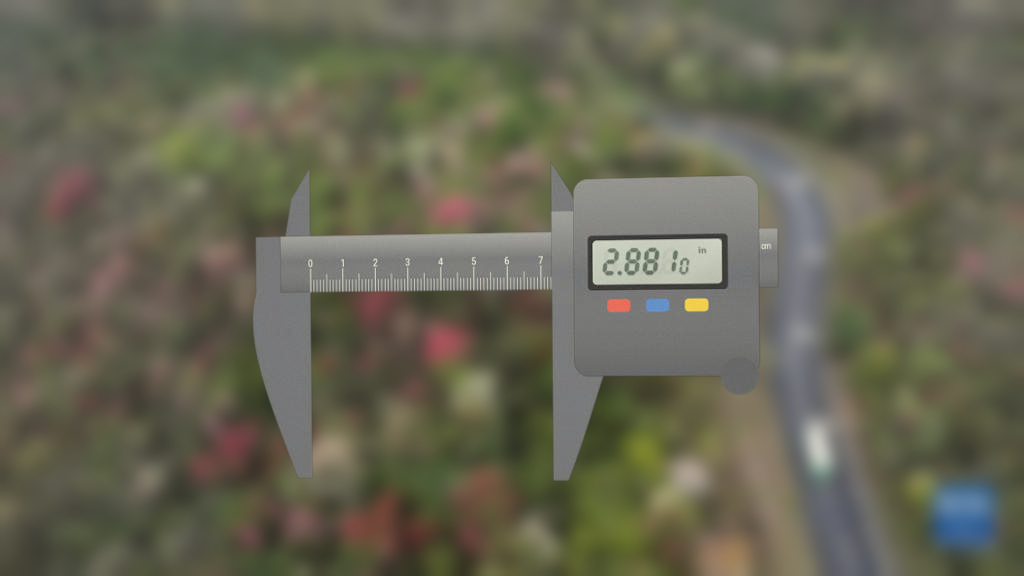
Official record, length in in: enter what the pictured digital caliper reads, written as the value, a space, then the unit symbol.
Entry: 2.8810 in
